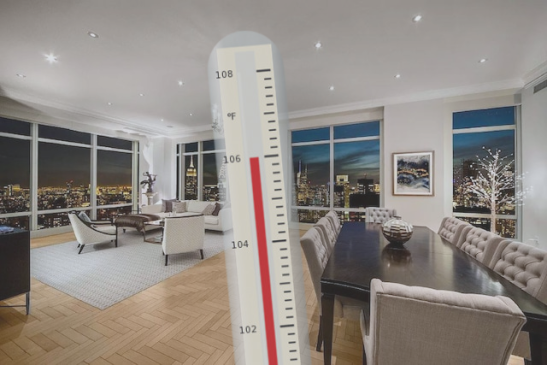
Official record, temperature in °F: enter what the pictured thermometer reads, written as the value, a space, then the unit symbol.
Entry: 106 °F
